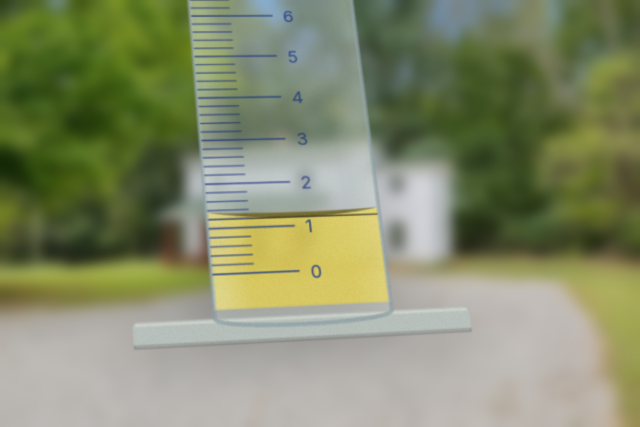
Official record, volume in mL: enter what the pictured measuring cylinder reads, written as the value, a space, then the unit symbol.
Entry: 1.2 mL
